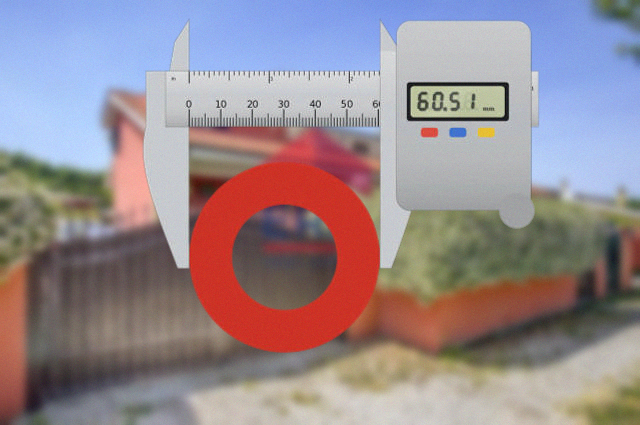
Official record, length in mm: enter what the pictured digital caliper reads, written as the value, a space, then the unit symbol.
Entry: 60.51 mm
